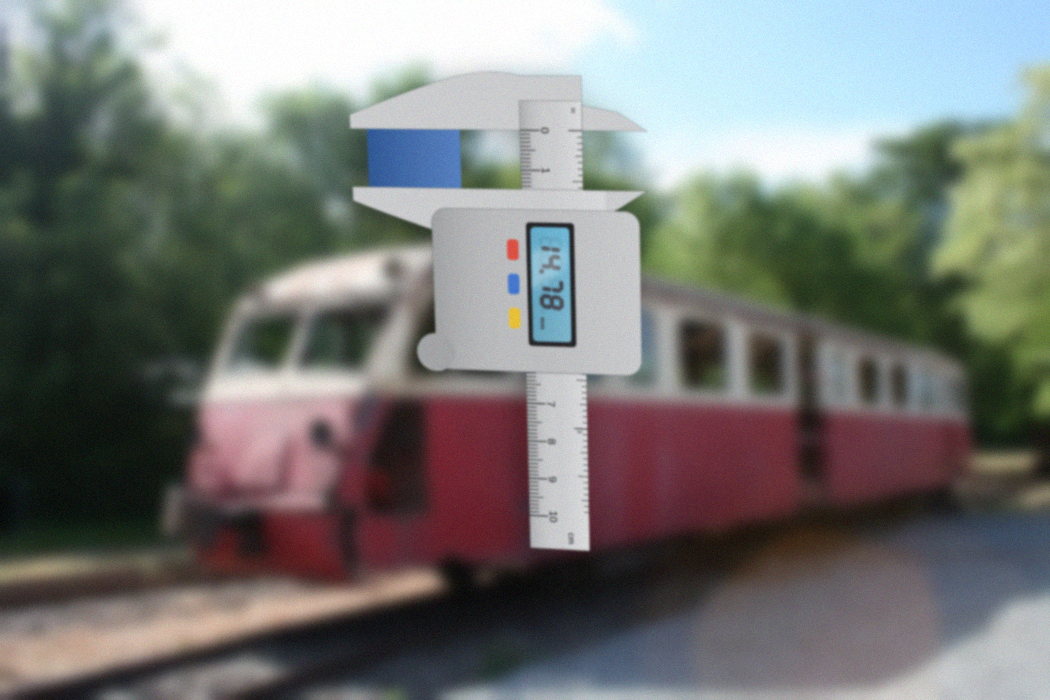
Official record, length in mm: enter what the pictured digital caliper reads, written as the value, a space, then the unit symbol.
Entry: 14.78 mm
